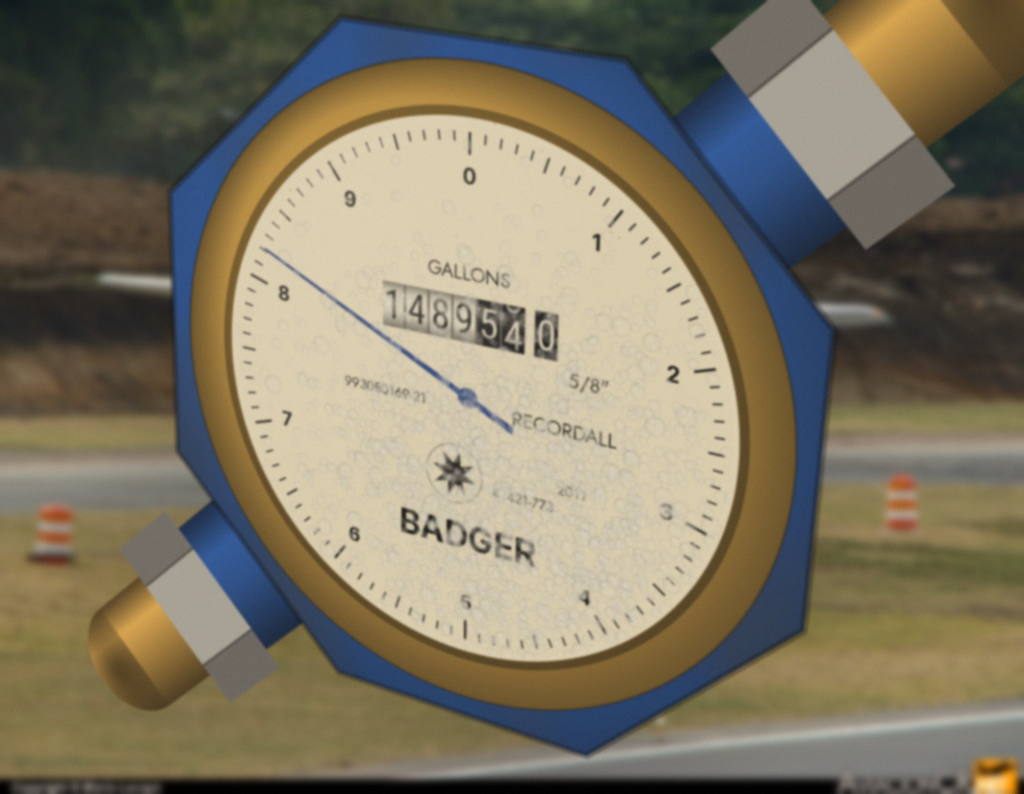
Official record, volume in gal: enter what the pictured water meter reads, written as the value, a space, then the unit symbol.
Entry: 1489538.2 gal
